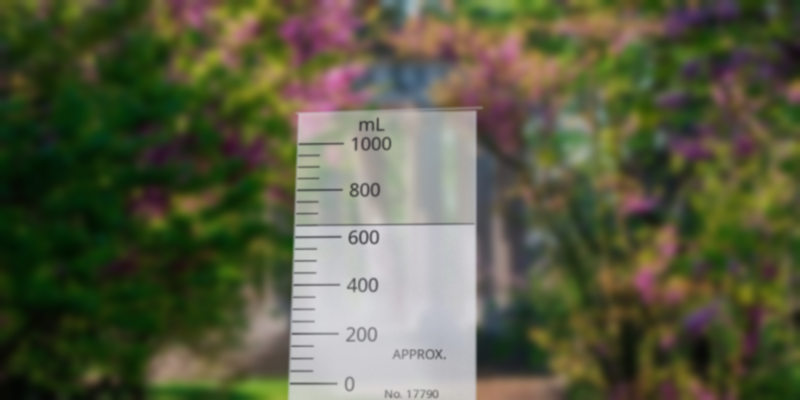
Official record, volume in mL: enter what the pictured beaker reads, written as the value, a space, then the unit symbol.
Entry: 650 mL
